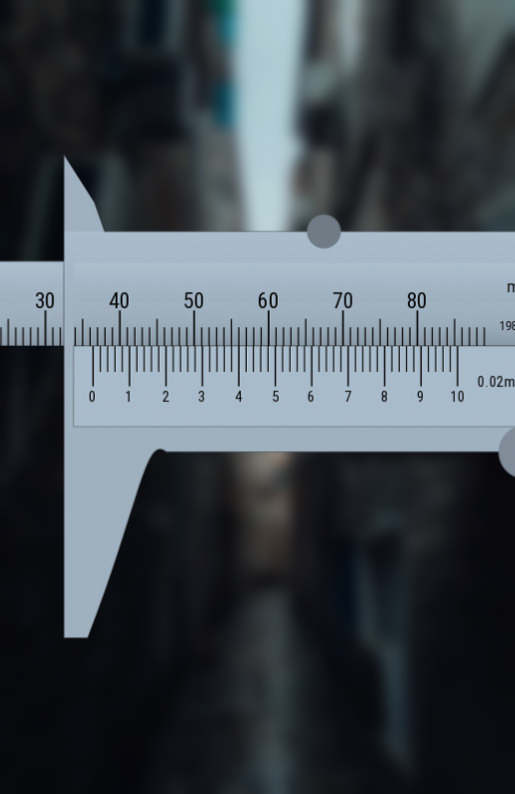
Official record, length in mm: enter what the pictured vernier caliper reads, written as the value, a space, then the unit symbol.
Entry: 36.4 mm
